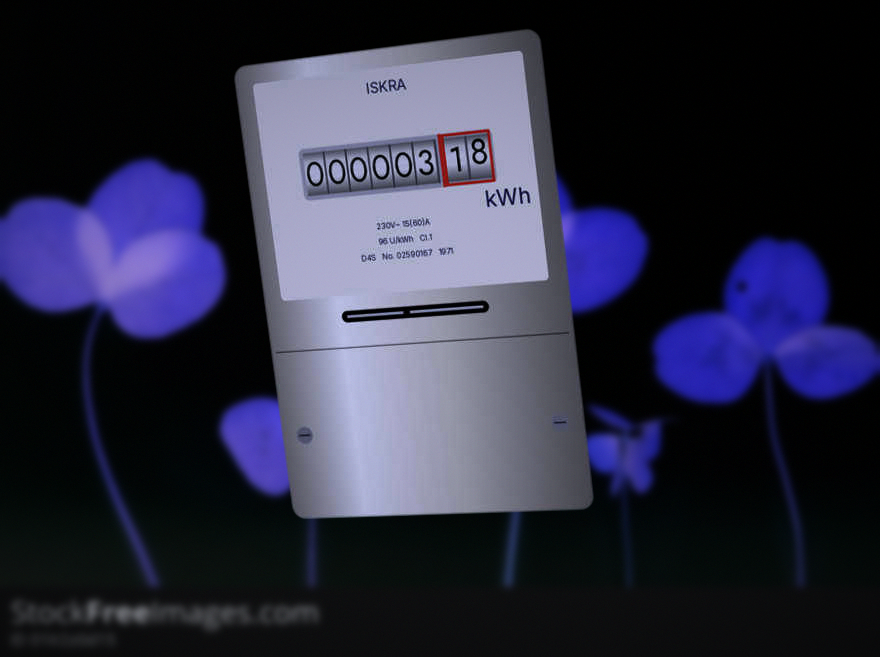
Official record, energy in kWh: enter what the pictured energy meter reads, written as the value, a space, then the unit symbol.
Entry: 3.18 kWh
